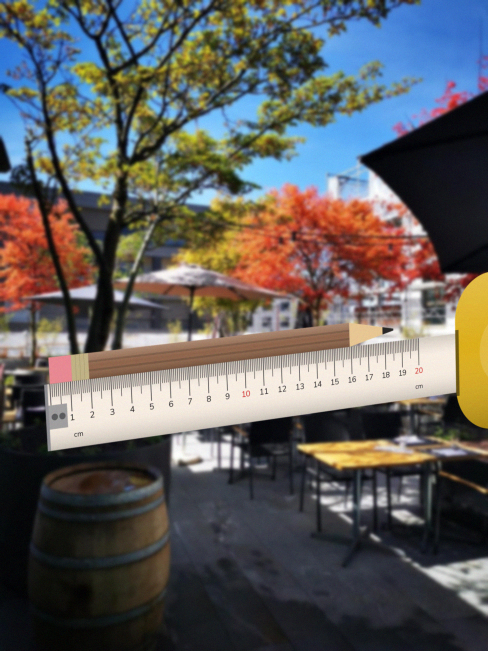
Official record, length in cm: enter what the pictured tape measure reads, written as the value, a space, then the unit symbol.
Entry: 18.5 cm
